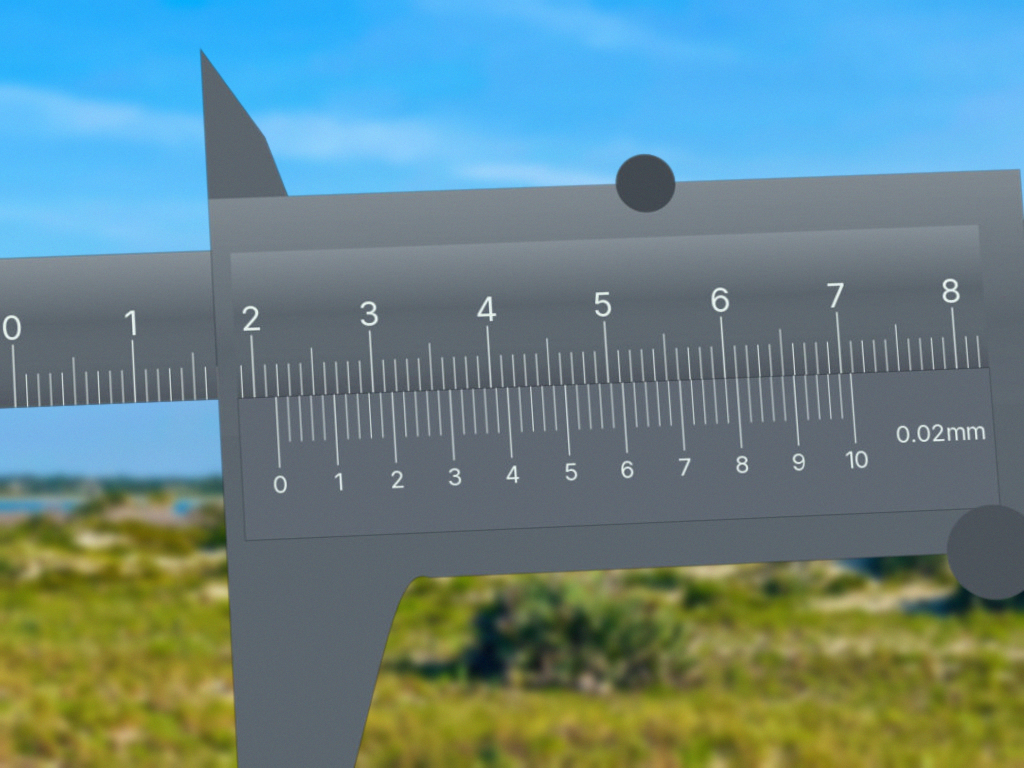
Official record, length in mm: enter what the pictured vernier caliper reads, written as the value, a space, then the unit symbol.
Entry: 21.8 mm
